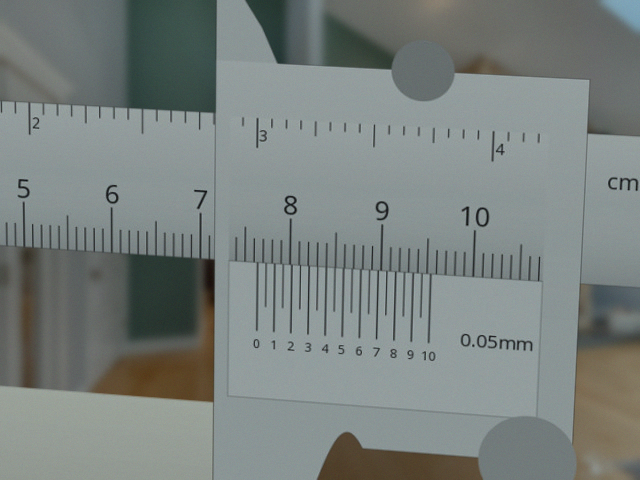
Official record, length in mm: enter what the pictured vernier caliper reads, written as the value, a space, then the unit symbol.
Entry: 76.4 mm
